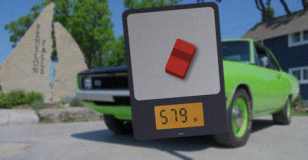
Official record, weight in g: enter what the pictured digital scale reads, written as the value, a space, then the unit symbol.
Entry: 579 g
